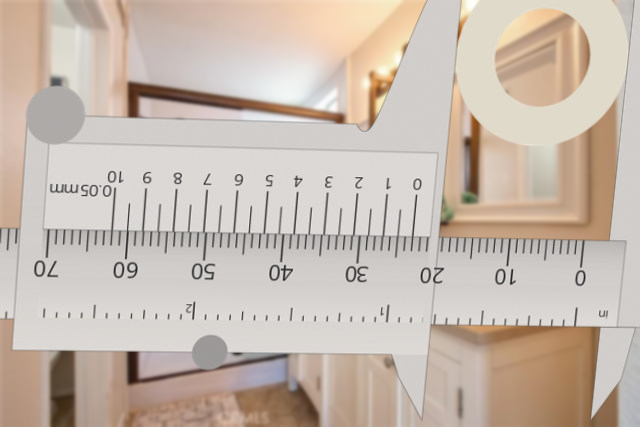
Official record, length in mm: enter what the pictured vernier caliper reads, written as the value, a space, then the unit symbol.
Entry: 23.0 mm
